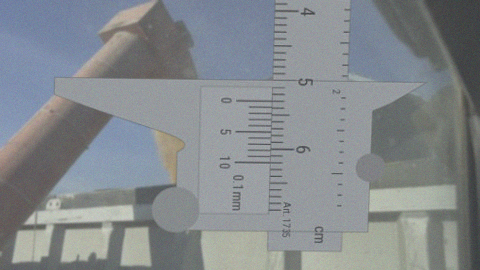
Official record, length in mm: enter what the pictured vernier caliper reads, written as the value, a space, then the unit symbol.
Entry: 53.0 mm
